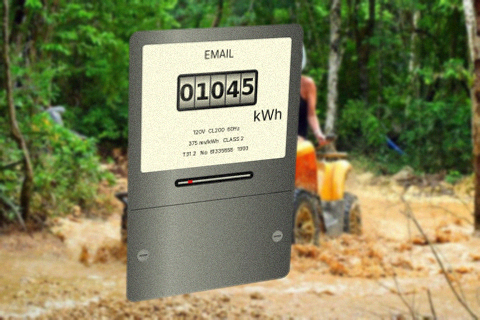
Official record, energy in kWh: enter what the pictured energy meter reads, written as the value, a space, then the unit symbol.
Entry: 1045 kWh
